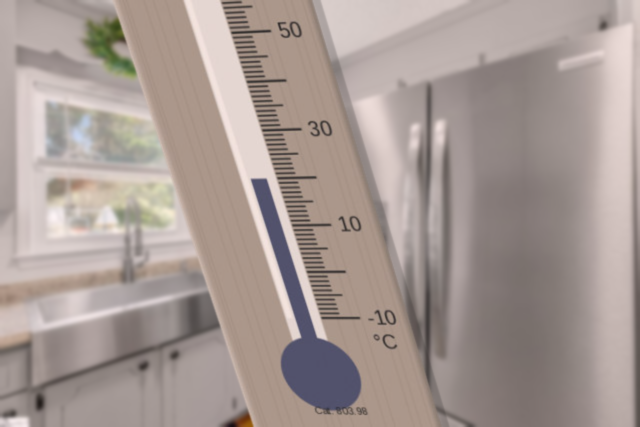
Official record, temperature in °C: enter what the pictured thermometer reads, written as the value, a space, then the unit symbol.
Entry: 20 °C
